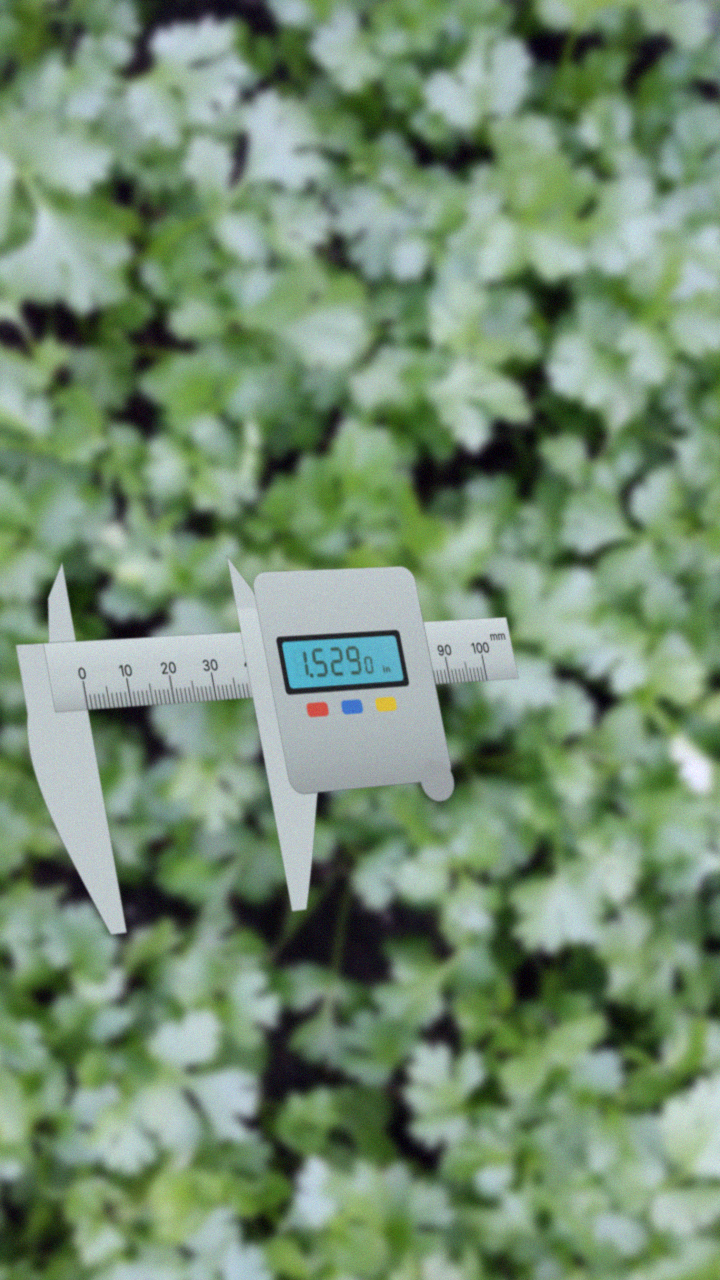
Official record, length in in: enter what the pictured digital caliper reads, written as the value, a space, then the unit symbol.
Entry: 1.5290 in
